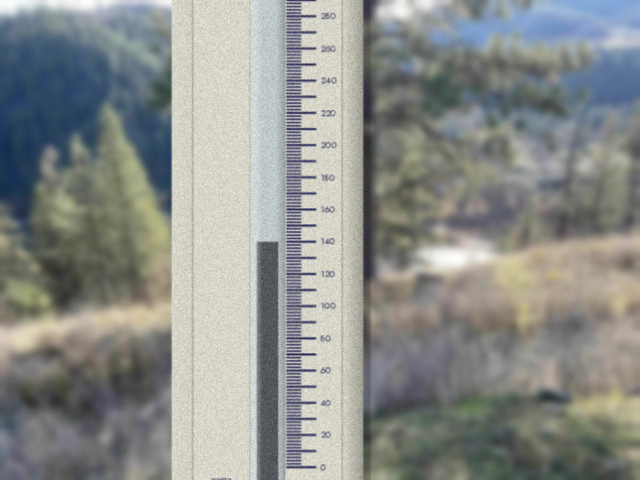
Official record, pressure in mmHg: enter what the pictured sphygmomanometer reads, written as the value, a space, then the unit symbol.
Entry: 140 mmHg
